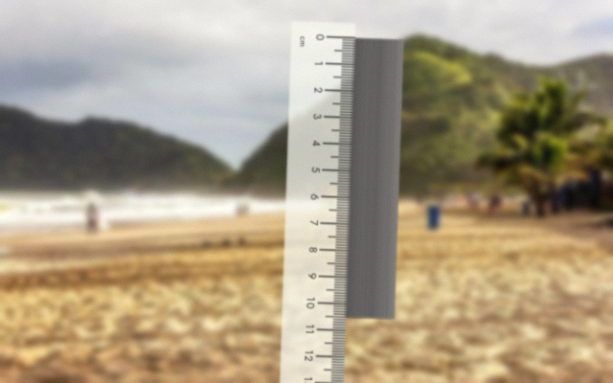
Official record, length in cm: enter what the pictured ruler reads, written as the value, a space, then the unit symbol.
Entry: 10.5 cm
